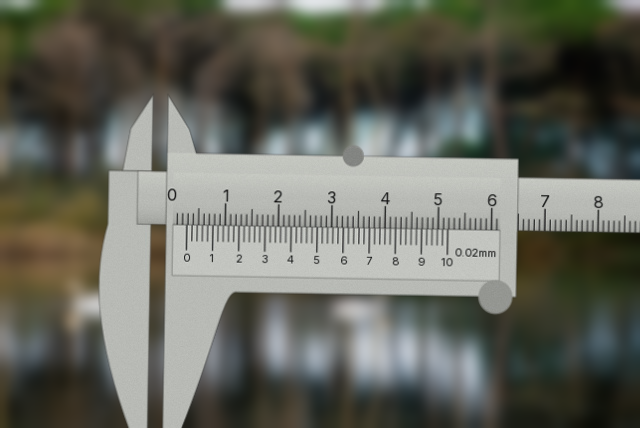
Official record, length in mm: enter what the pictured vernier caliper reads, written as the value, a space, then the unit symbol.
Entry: 2.8 mm
